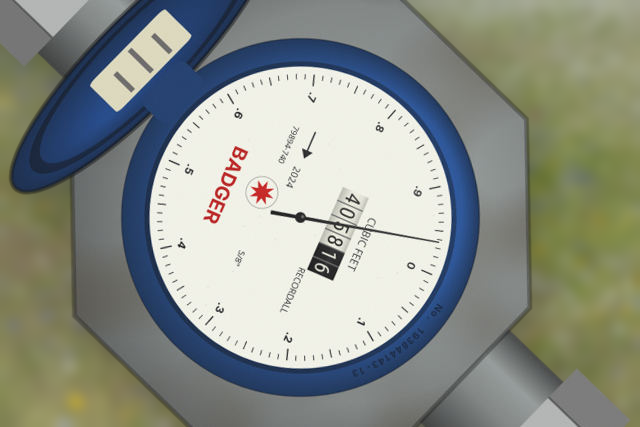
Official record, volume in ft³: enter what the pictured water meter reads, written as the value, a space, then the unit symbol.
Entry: 405815.96 ft³
